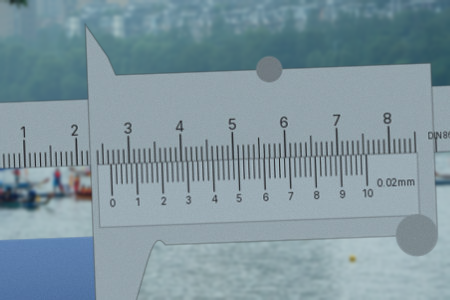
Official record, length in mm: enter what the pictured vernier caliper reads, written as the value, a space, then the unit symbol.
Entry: 26.5 mm
